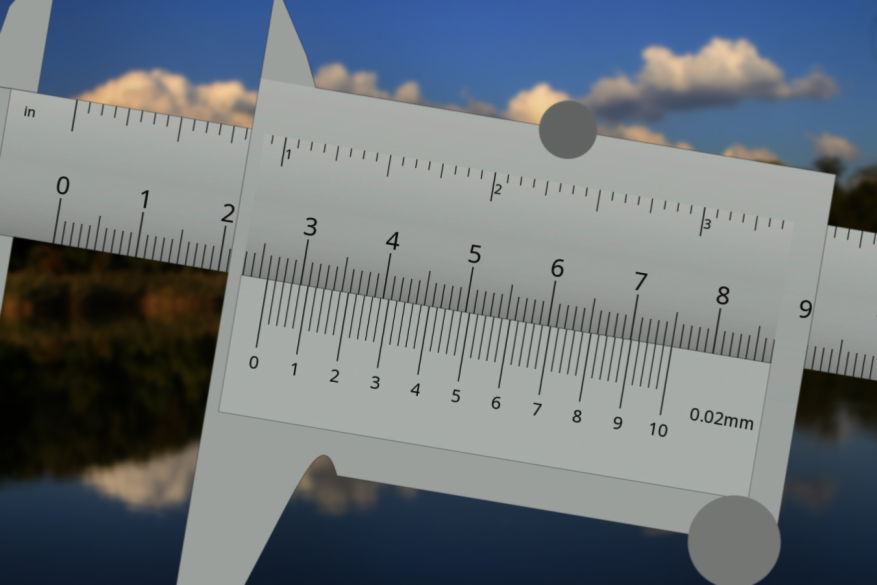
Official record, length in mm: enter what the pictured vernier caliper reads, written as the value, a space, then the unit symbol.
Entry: 26.0 mm
